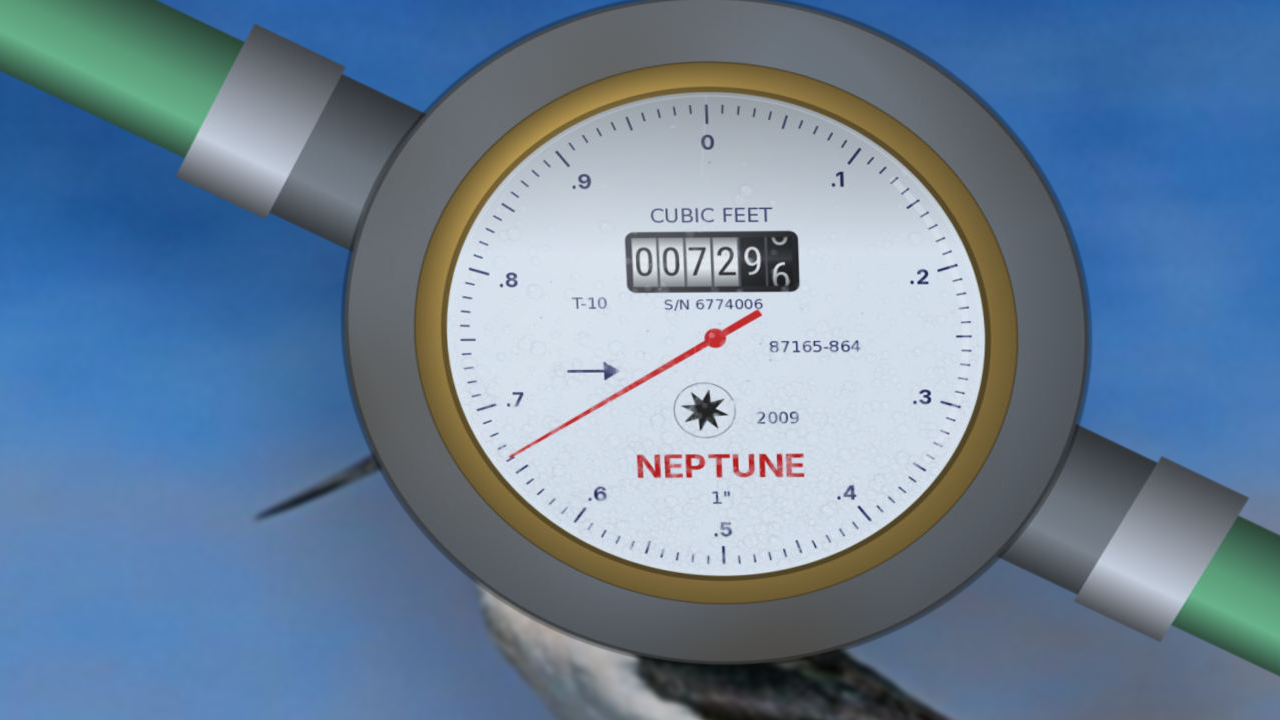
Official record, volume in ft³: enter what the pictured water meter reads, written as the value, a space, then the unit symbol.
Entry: 7295.66 ft³
